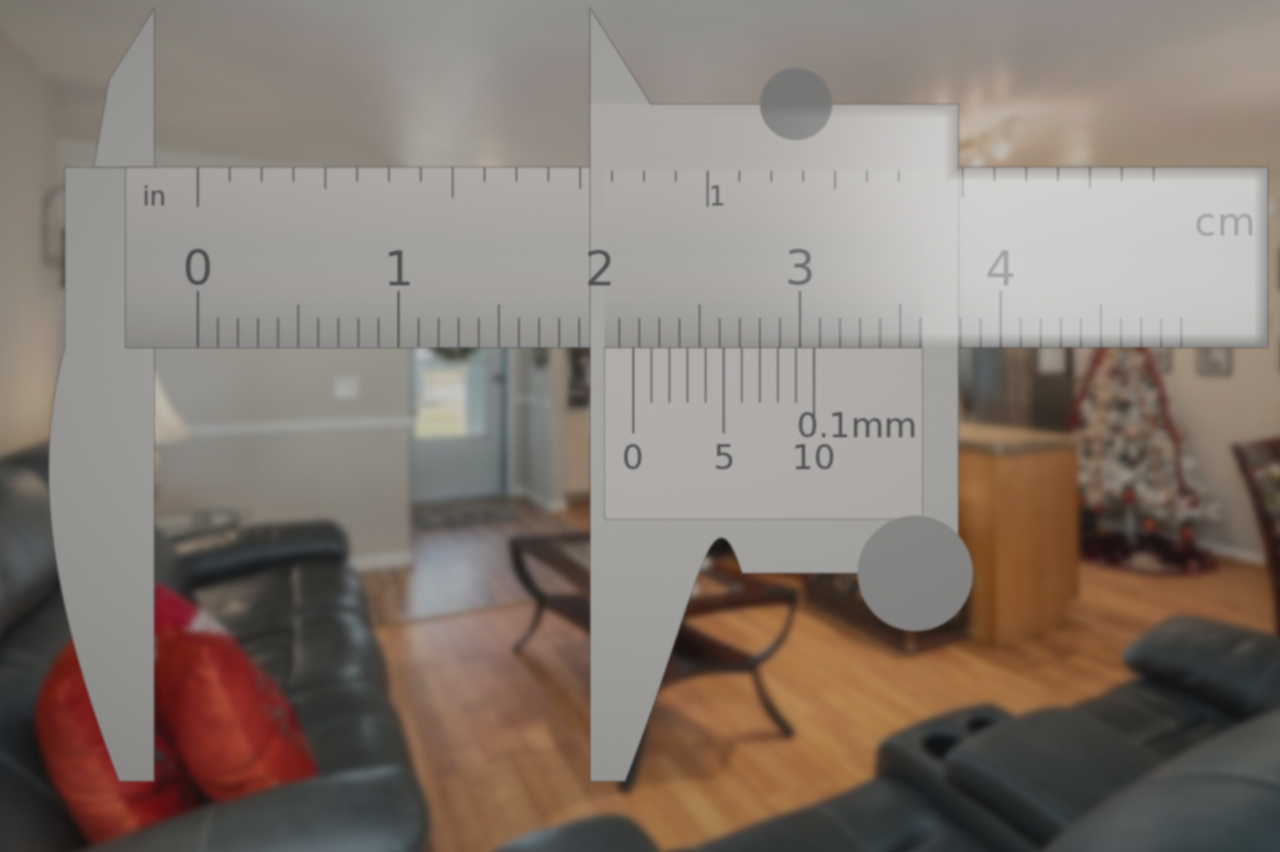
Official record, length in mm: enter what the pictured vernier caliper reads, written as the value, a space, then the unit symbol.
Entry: 21.7 mm
